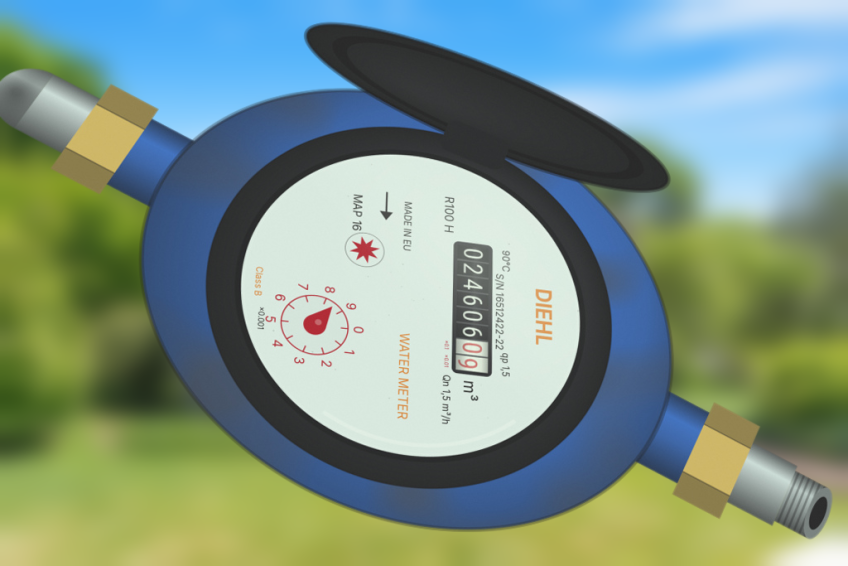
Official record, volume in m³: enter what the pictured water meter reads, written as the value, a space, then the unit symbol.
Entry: 24606.088 m³
